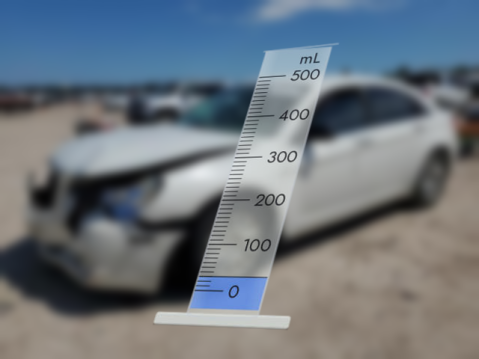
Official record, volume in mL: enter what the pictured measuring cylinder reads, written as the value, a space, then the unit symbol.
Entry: 30 mL
